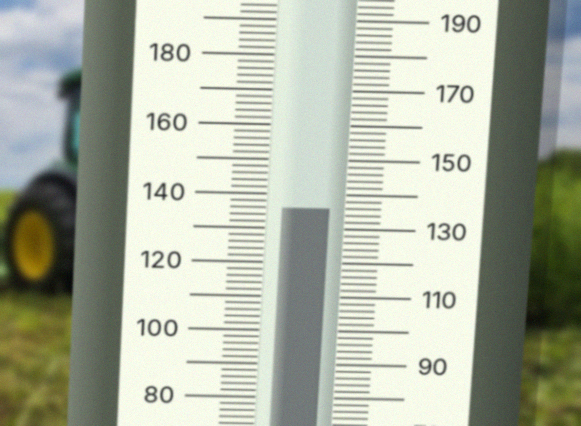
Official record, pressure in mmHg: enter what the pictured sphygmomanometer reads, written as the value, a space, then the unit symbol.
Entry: 136 mmHg
